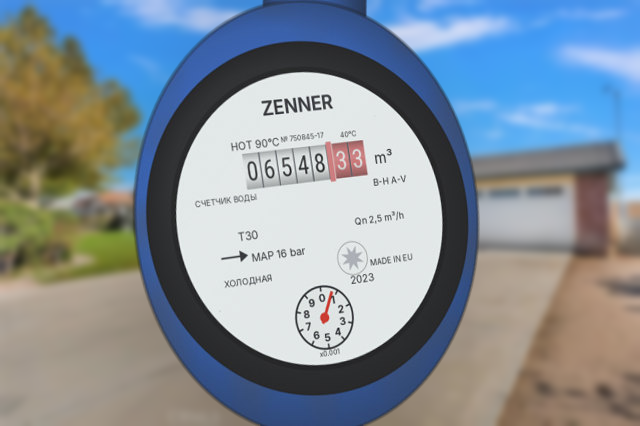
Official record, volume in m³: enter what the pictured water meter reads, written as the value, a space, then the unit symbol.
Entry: 6548.330 m³
